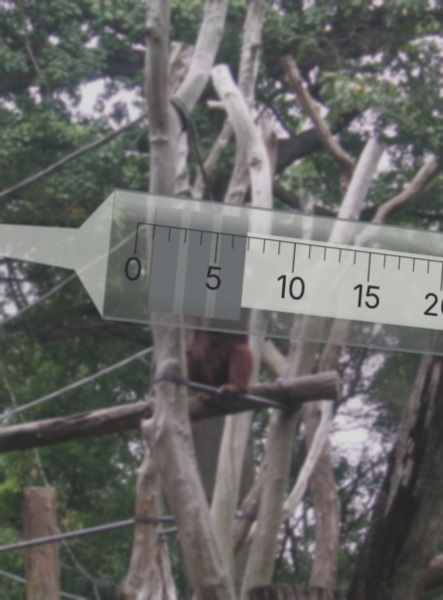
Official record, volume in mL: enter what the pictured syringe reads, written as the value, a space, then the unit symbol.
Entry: 1 mL
